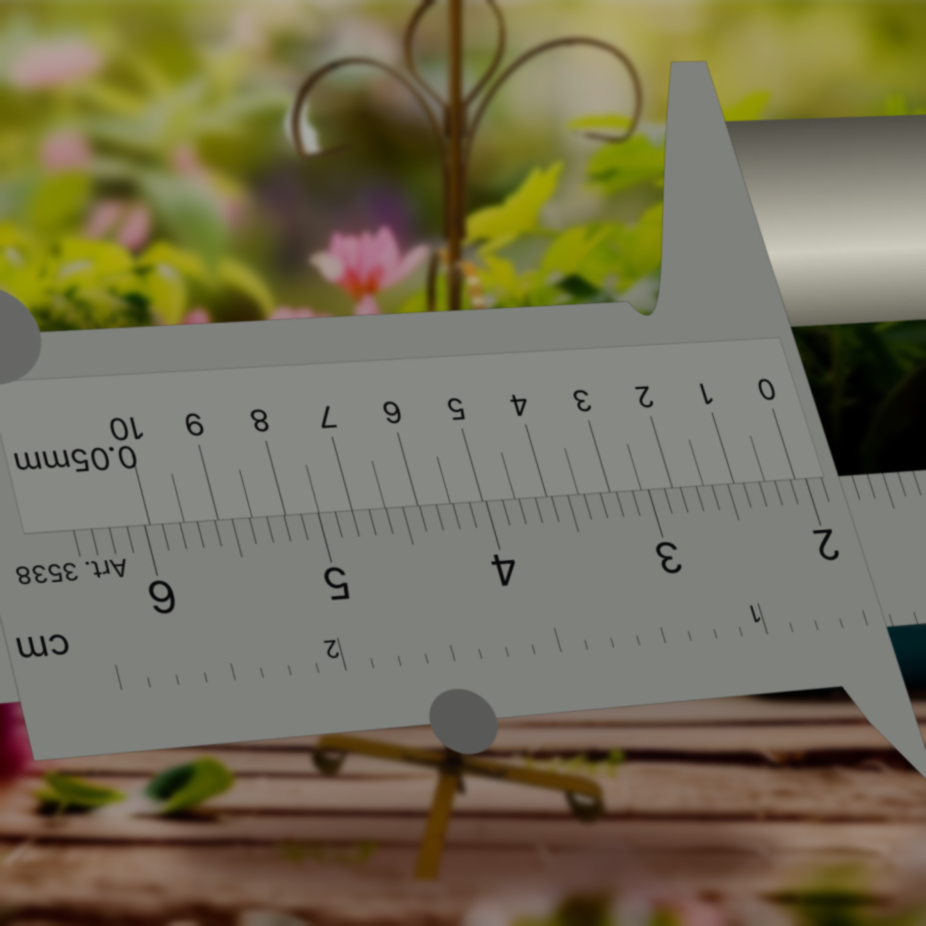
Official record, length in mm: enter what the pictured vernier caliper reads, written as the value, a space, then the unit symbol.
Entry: 20.7 mm
